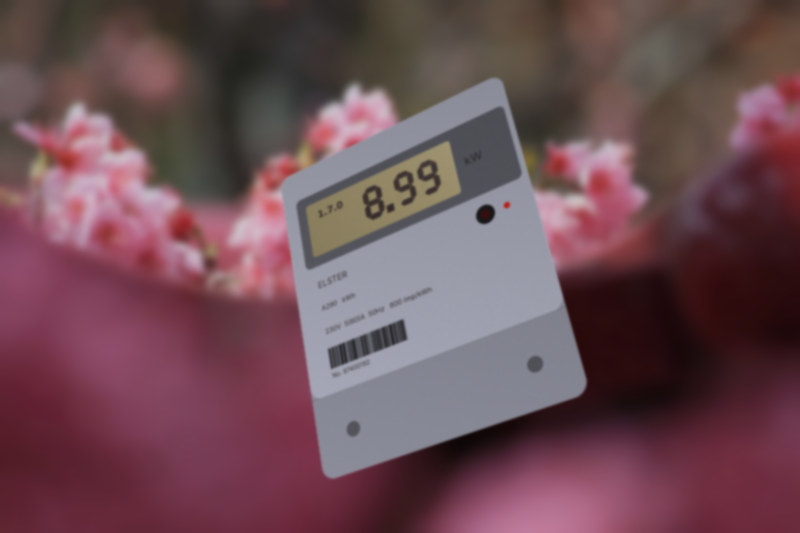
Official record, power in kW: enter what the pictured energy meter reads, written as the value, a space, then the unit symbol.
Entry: 8.99 kW
